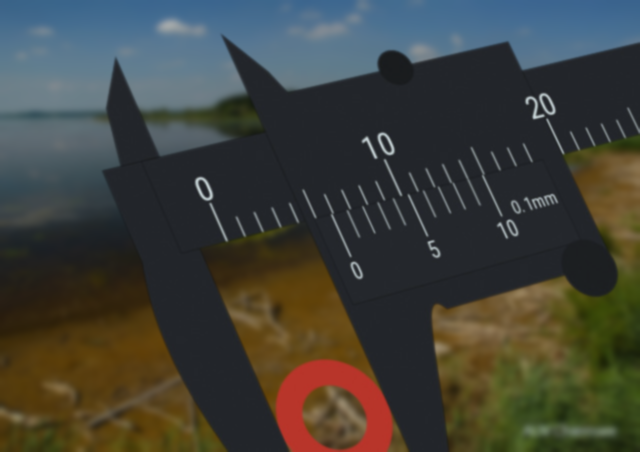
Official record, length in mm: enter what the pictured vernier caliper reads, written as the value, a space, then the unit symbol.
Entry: 5.9 mm
